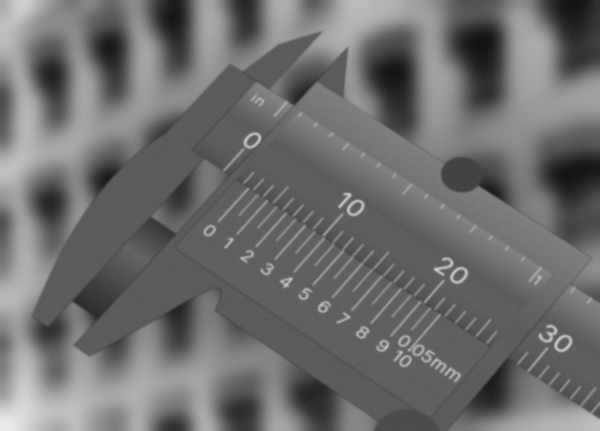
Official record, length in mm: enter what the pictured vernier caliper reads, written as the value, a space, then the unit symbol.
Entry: 2.6 mm
